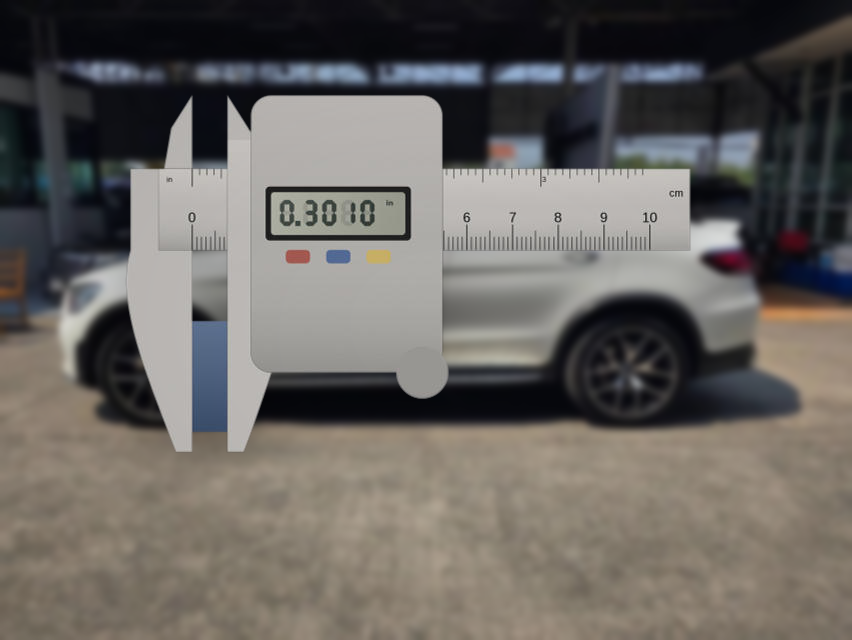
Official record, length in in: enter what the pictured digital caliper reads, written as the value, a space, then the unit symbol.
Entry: 0.3010 in
